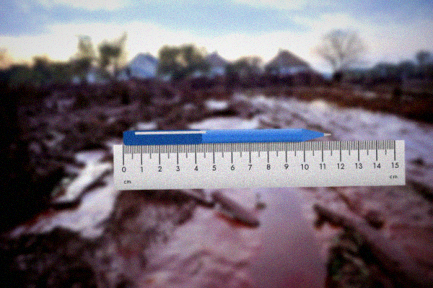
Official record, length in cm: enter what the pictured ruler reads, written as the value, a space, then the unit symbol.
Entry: 11.5 cm
